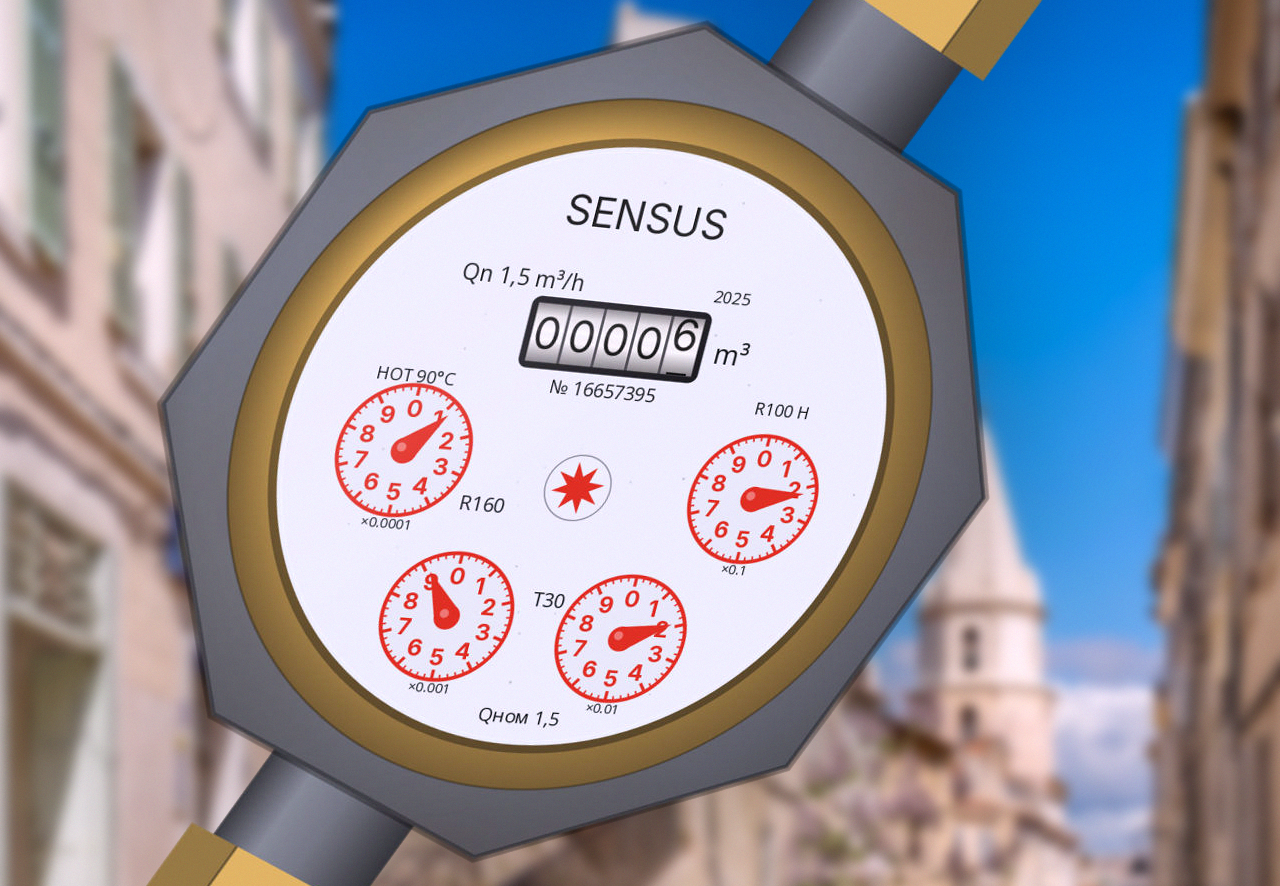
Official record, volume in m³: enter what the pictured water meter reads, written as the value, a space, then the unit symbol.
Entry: 6.2191 m³
